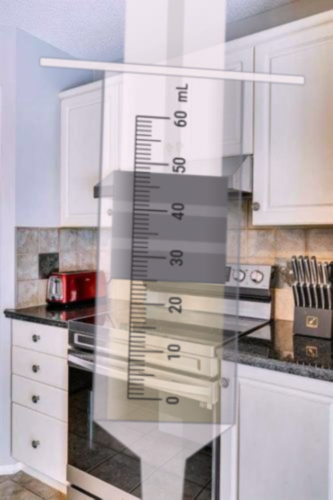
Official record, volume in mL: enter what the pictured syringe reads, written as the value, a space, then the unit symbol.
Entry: 25 mL
